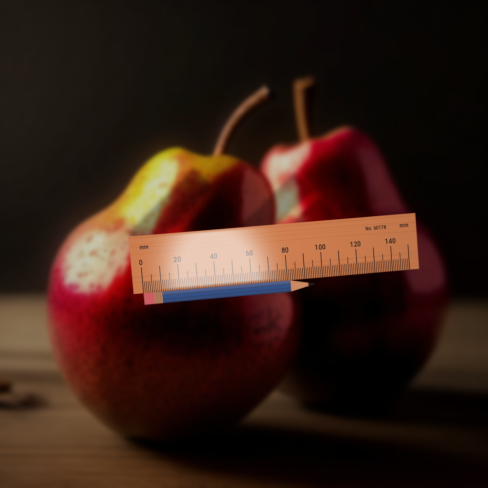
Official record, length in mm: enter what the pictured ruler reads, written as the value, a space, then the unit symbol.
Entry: 95 mm
